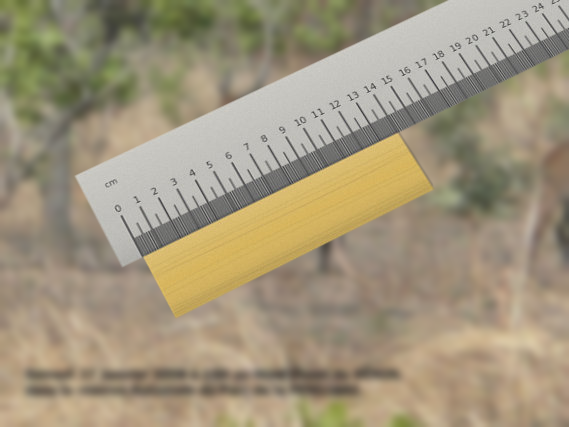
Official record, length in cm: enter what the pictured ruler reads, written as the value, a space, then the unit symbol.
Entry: 14 cm
